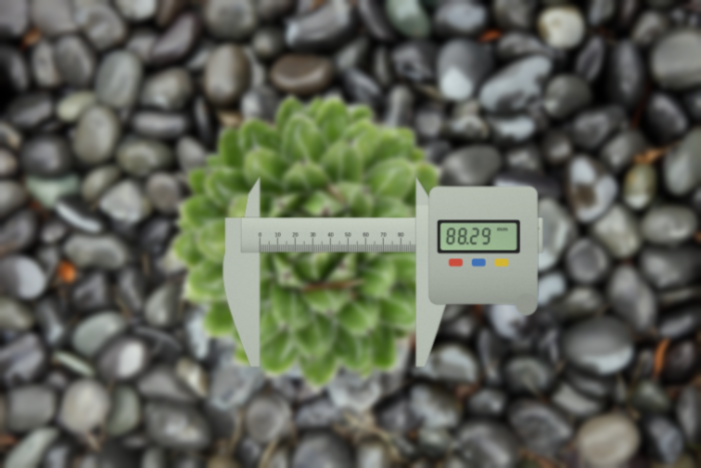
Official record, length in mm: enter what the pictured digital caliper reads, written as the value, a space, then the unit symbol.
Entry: 88.29 mm
